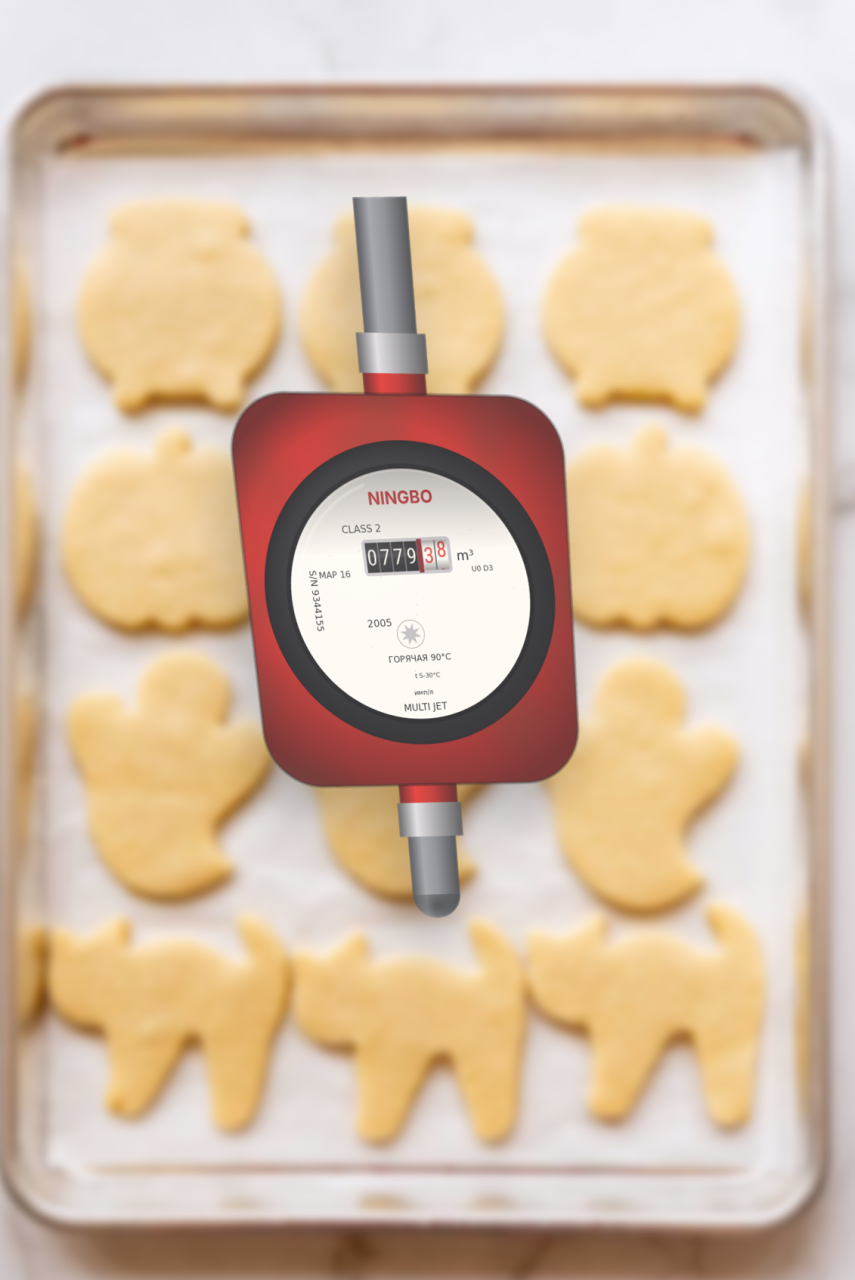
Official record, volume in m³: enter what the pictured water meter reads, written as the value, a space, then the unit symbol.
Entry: 779.38 m³
